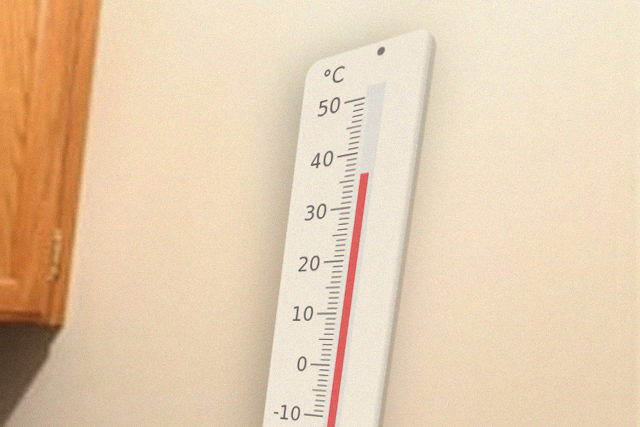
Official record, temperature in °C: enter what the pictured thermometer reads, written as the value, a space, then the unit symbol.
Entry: 36 °C
